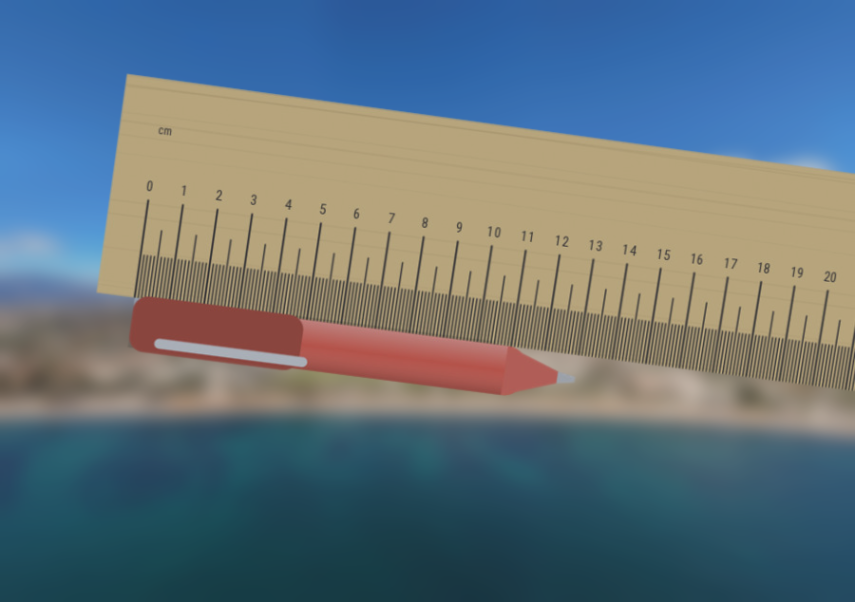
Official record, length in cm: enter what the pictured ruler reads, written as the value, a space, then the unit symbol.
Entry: 13 cm
